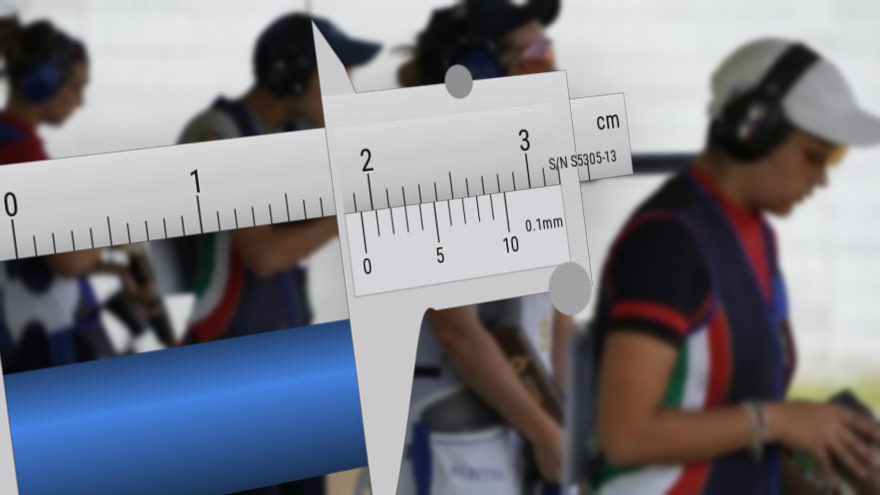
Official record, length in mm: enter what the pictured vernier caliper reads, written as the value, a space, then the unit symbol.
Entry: 19.3 mm
